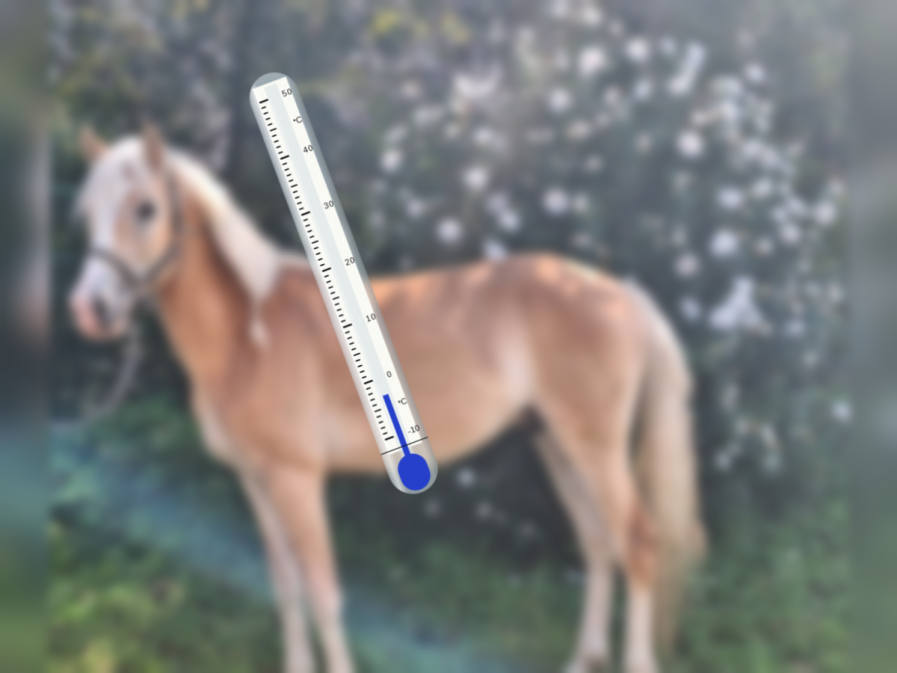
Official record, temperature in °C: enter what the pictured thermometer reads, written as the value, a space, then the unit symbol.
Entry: -3 °C
